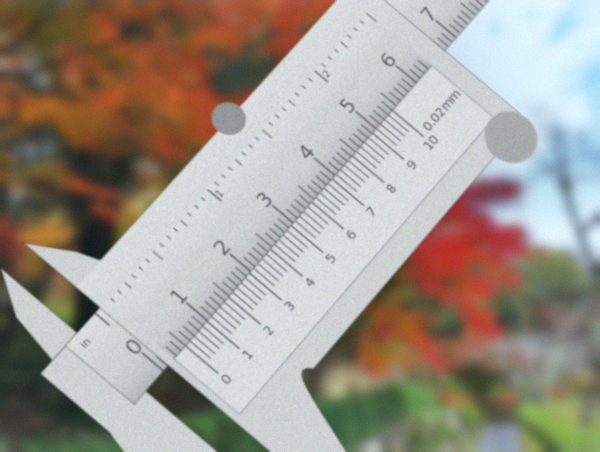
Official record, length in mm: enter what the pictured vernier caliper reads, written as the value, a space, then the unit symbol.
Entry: 5.0 mm
